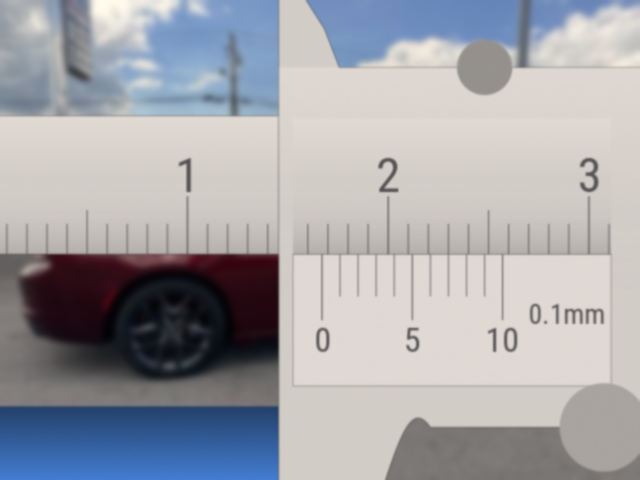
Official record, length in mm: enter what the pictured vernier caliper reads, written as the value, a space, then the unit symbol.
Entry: 16.7 mm
